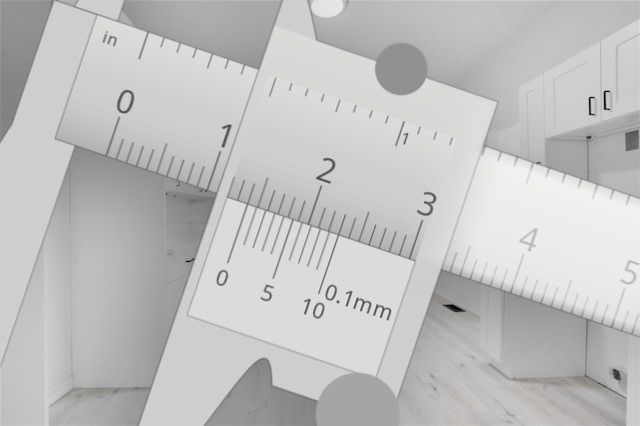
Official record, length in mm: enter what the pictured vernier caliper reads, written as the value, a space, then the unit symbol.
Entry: 14.0 mm
